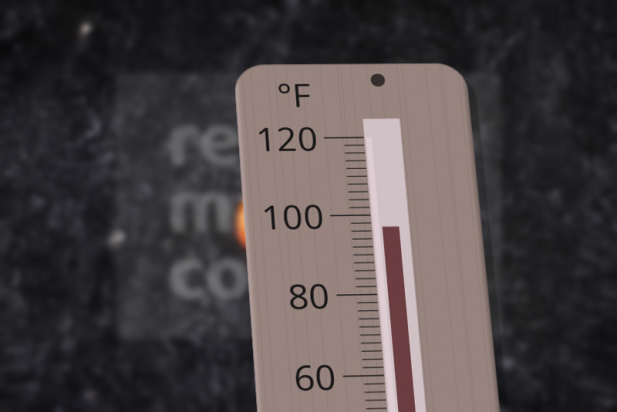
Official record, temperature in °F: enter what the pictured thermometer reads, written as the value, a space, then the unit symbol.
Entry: 97 °F
